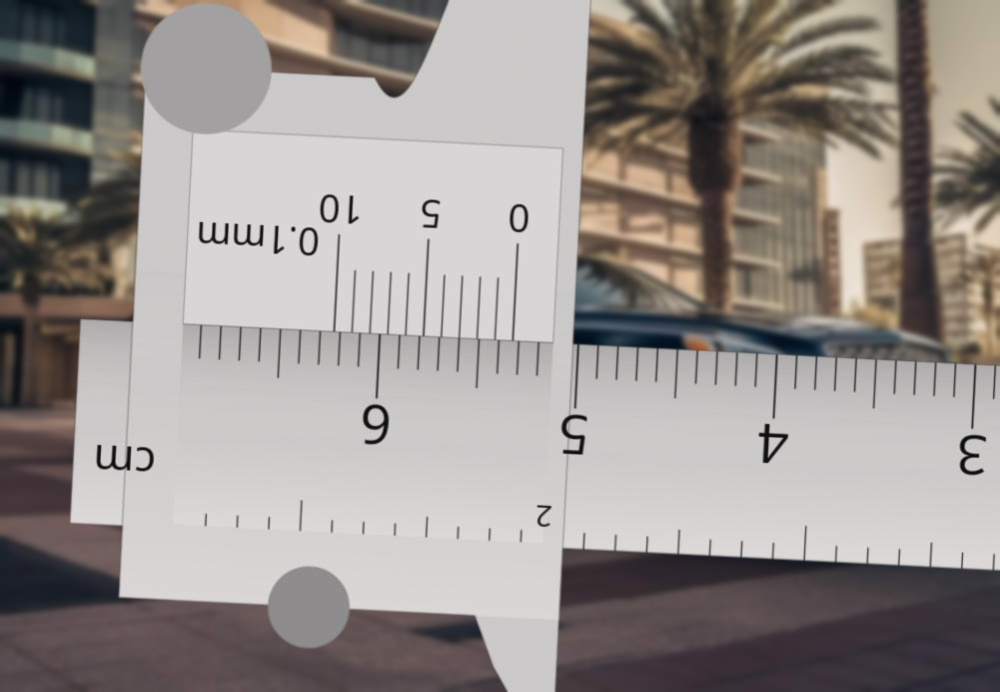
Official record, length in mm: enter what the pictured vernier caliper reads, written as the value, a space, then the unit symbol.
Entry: 53.3 mm
